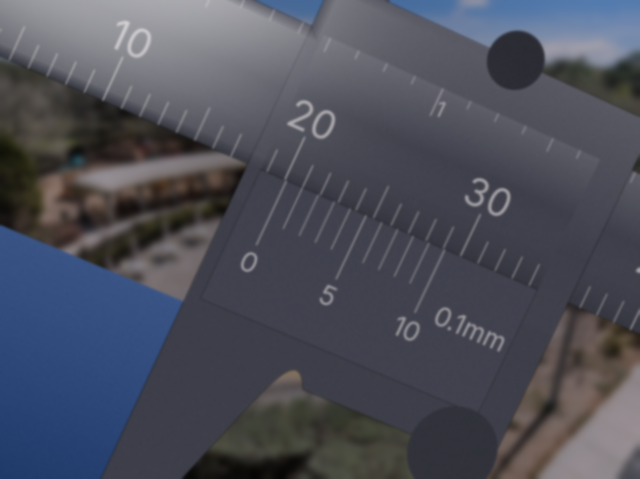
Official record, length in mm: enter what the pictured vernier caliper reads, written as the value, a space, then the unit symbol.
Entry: 20.1 mm
